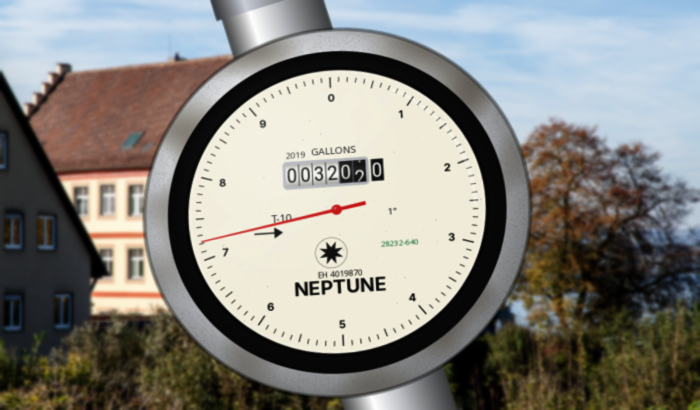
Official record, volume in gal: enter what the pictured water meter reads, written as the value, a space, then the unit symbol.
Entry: 32017.2 gal
